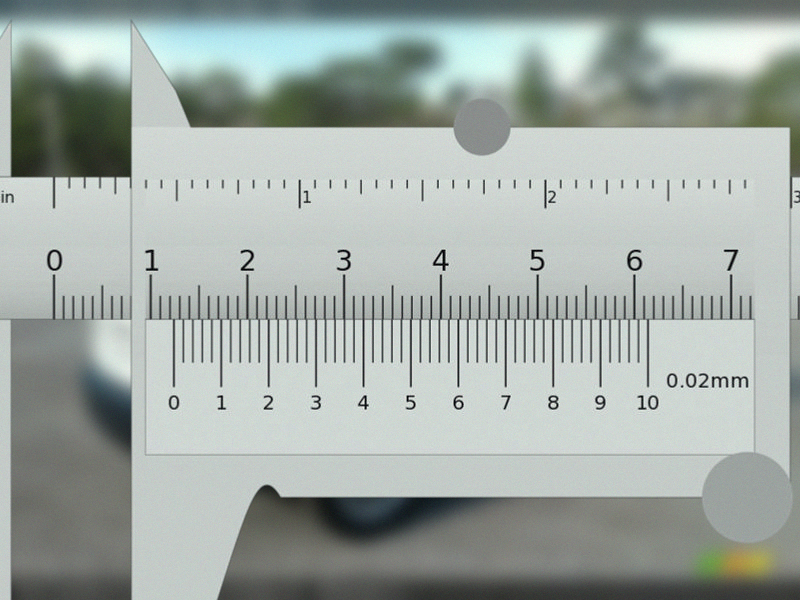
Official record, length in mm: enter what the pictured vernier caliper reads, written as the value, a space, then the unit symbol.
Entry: 12.4 mm
